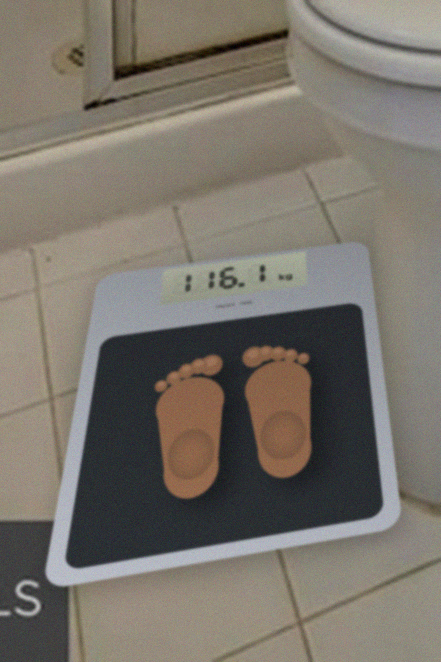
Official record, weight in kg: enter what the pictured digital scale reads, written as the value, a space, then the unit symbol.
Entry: 116.1 kg
